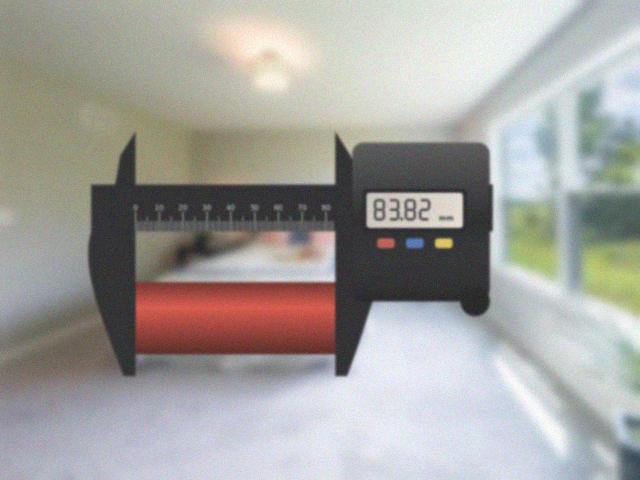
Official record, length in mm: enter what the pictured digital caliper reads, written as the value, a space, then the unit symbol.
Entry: 83.82 mm
